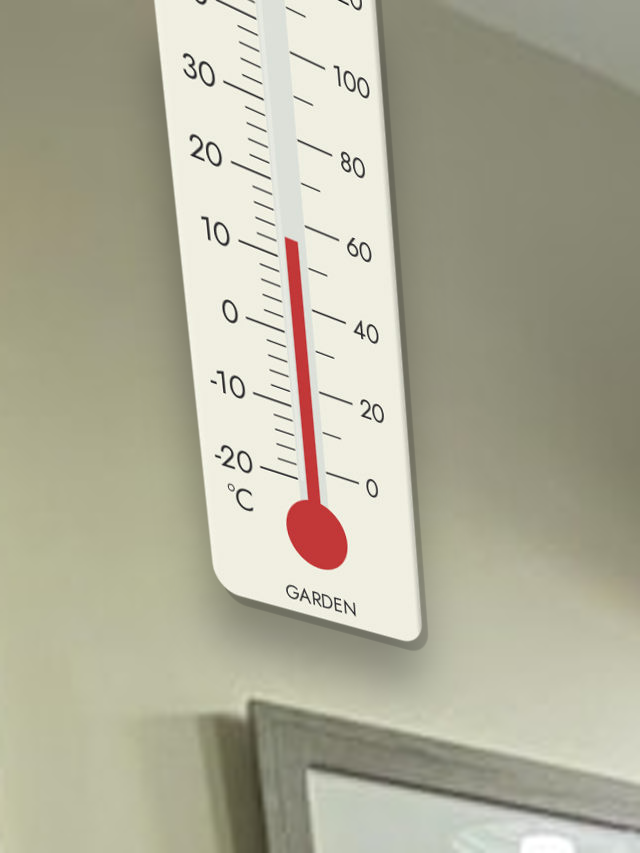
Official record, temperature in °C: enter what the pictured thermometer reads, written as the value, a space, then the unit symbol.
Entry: 13 °C
